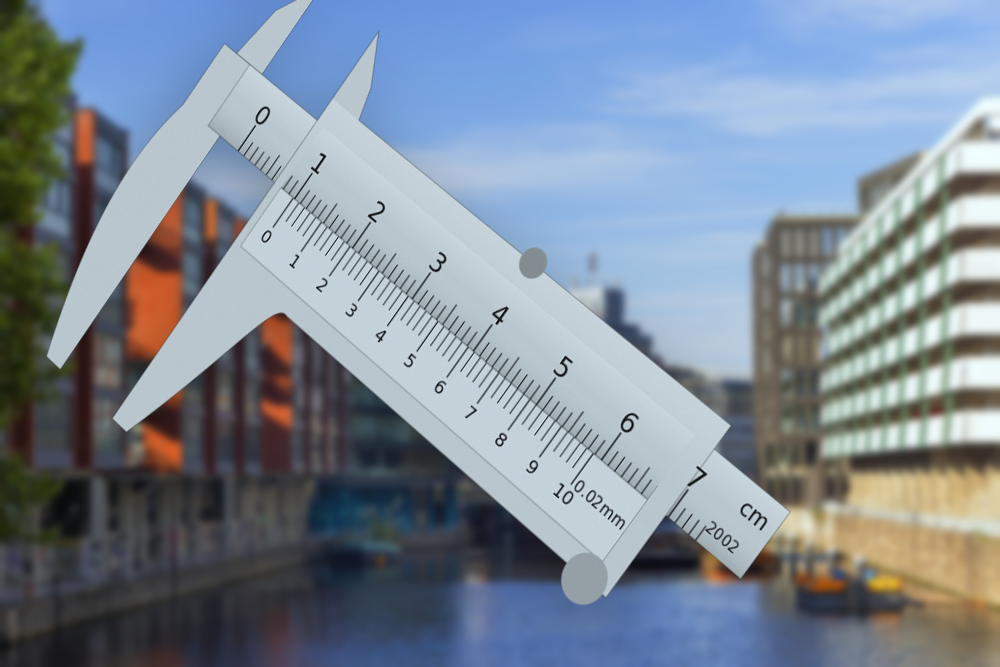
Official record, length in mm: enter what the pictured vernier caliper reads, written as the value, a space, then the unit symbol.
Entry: 9.8 mm
